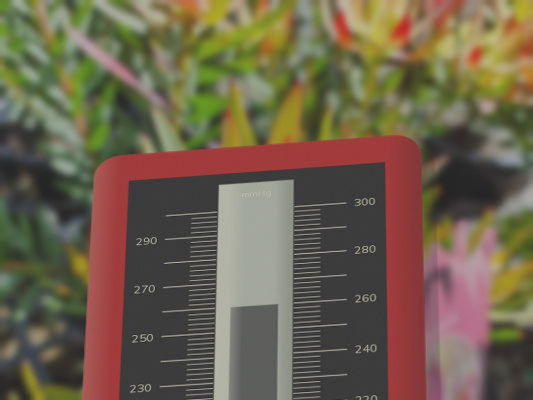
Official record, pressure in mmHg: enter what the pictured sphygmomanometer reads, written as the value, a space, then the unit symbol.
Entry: 260 mmHg
